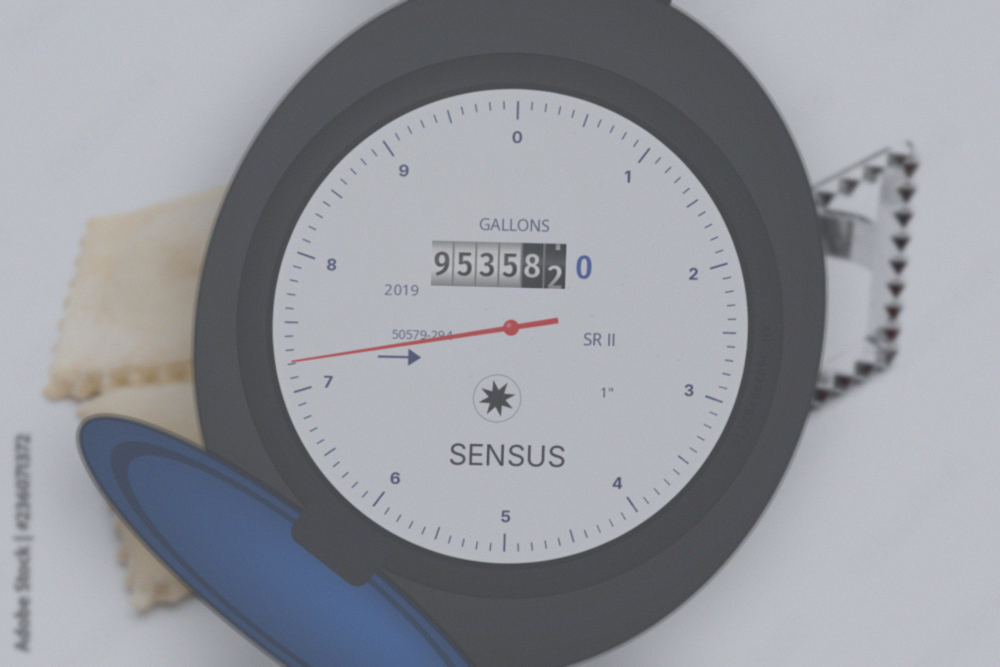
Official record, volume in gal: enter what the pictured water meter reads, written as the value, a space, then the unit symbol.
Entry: 9535817.2 gal
